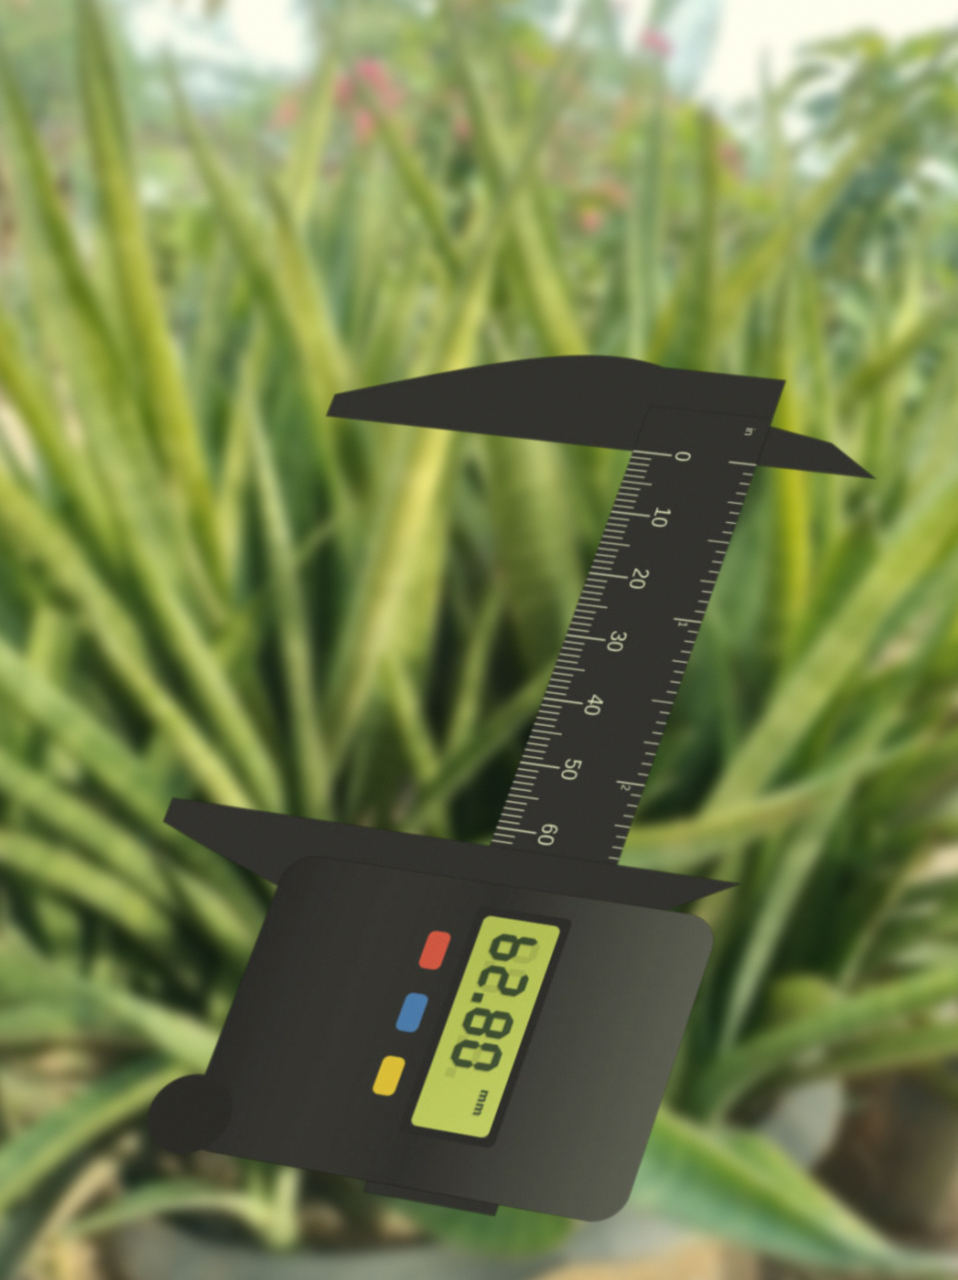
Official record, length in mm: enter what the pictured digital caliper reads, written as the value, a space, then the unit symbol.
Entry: 62.80 mm
